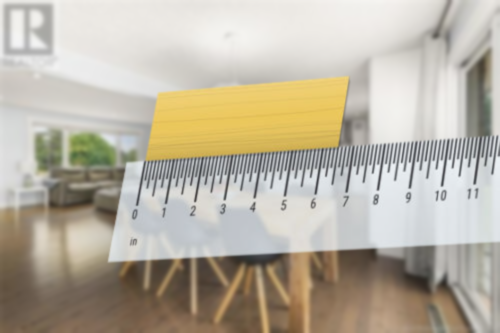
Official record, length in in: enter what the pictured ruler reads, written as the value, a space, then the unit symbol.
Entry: 6.5 in
